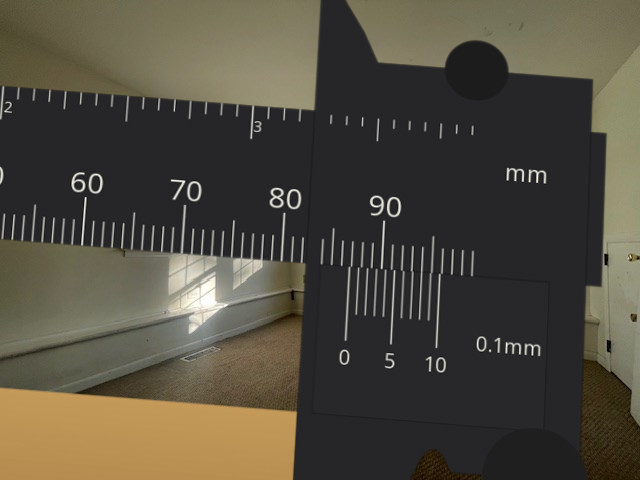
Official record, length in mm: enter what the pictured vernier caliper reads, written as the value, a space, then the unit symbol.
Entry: 86.8 mm
